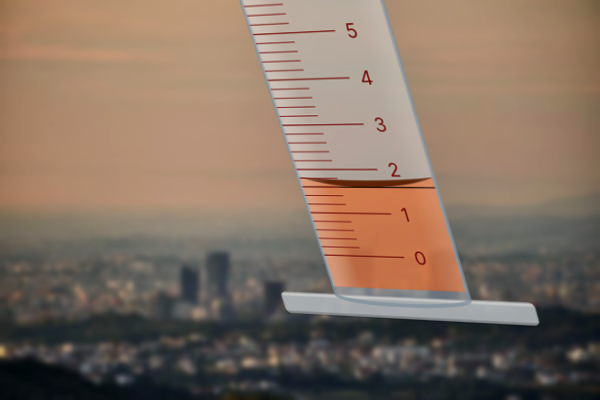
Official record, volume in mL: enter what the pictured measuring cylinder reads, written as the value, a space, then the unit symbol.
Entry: 1.6 mL
